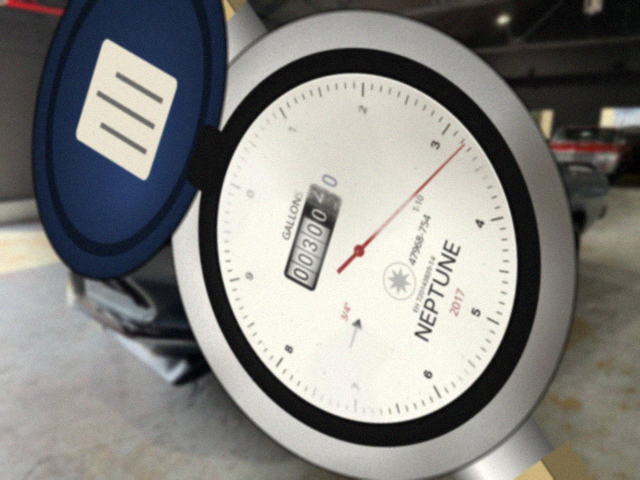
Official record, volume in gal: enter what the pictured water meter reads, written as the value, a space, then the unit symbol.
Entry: 30023.2 gal
